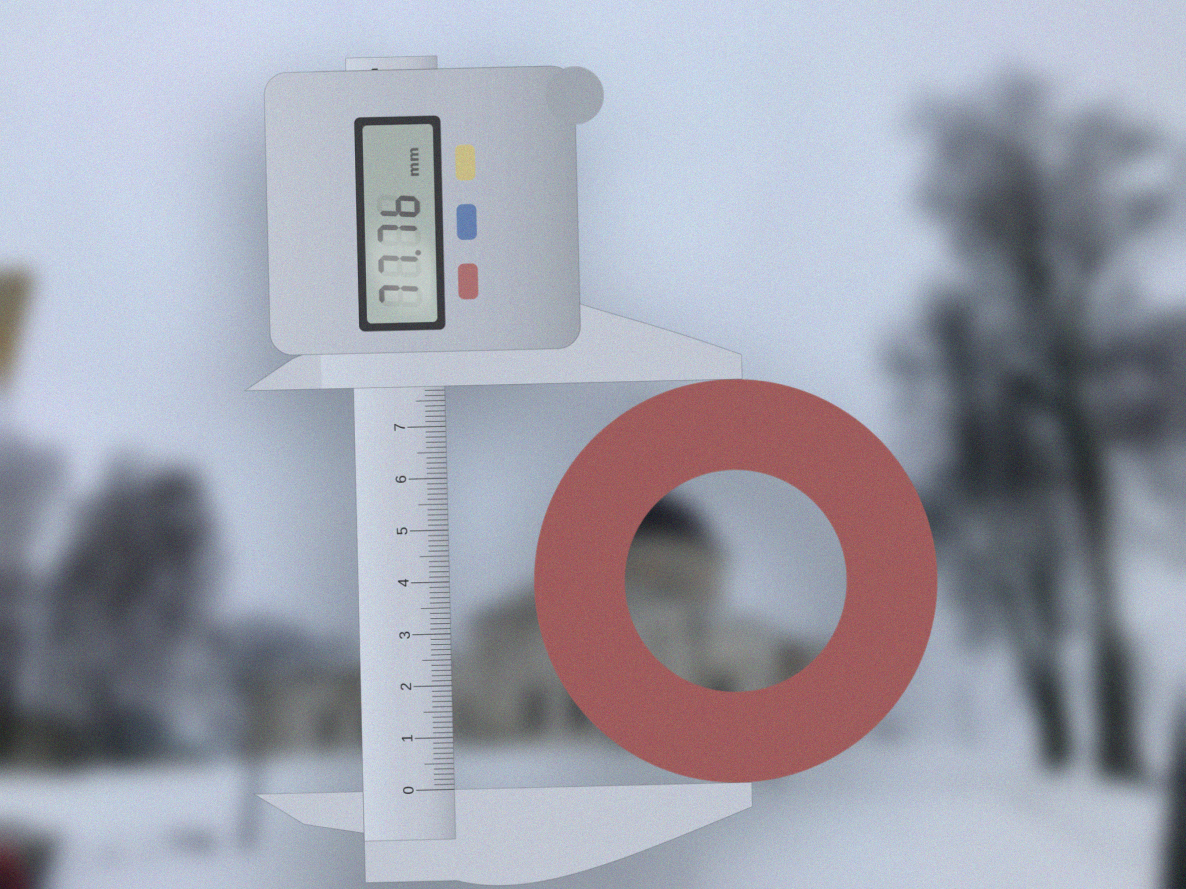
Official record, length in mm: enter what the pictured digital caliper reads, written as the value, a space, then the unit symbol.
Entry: 77.76 mm
